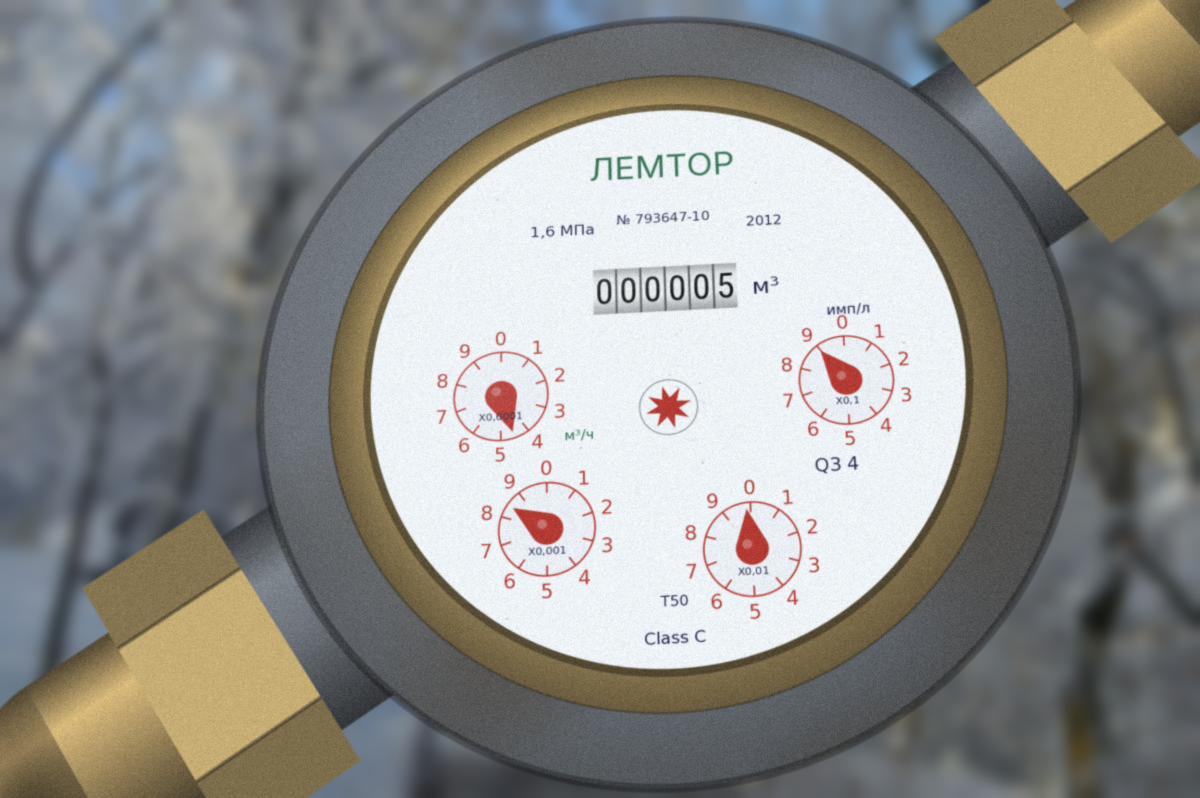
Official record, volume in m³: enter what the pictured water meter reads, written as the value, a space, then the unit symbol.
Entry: 5.8984 m³
